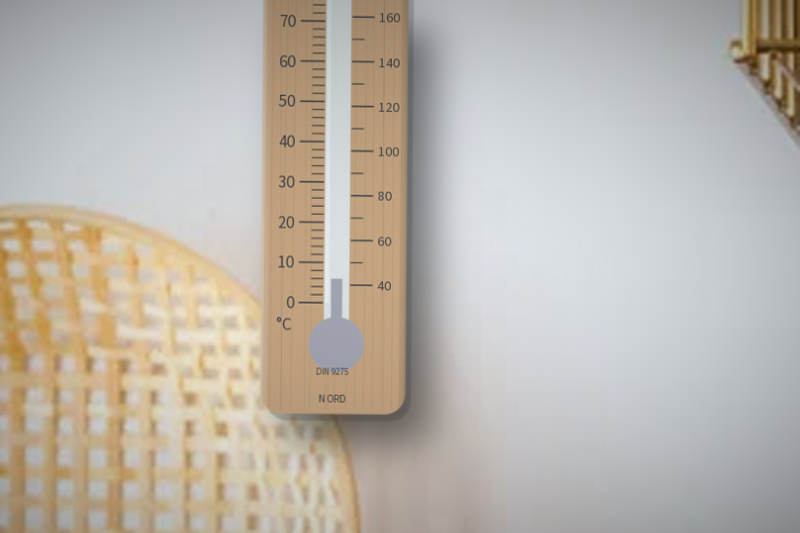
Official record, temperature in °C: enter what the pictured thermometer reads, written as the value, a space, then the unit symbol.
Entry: 6 °C
